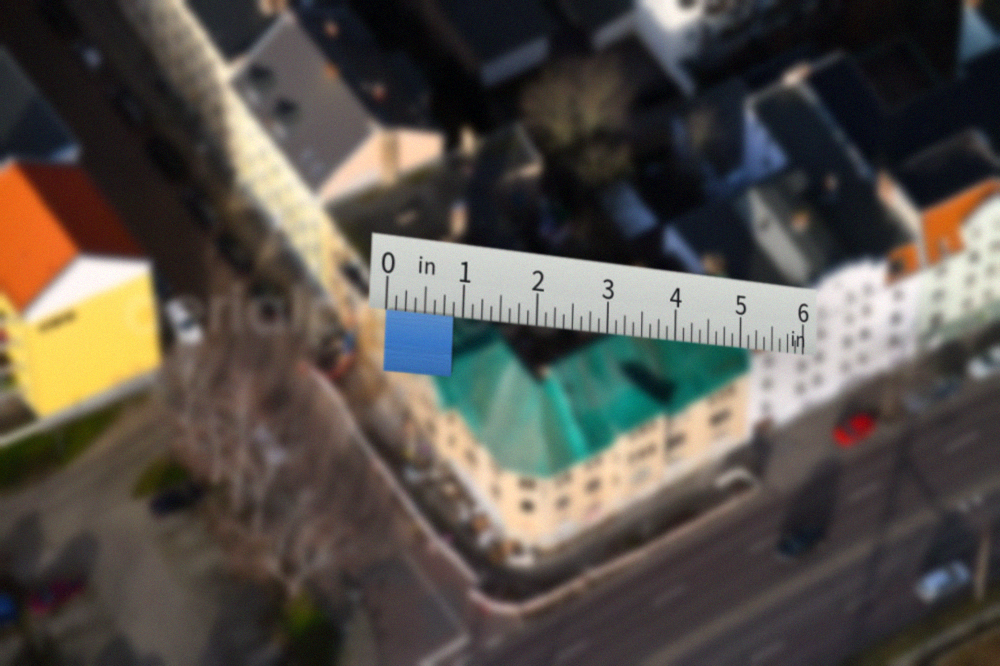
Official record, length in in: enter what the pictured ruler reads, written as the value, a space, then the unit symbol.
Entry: 0.875 in
